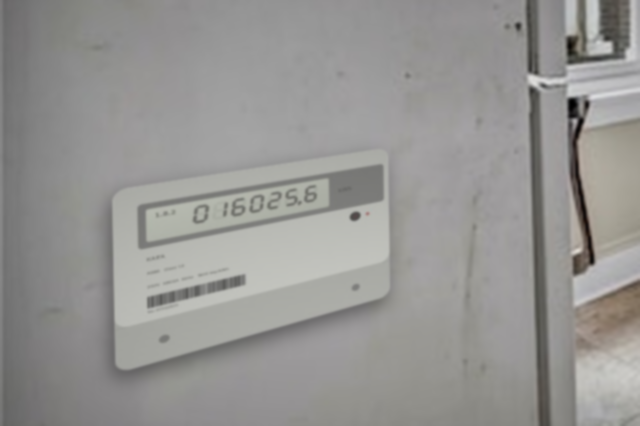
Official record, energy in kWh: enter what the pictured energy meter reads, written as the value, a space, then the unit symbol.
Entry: 16025.6 kWh
